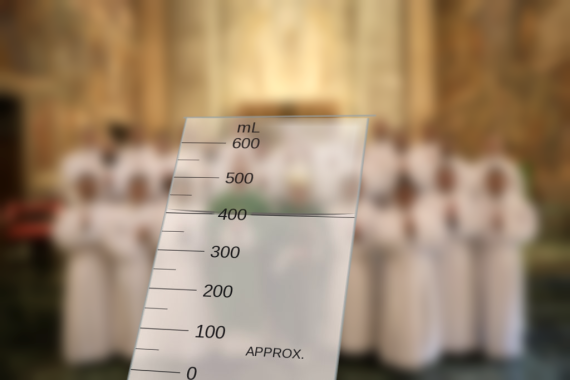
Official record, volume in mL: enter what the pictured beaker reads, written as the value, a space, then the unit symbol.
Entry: 400 mL
